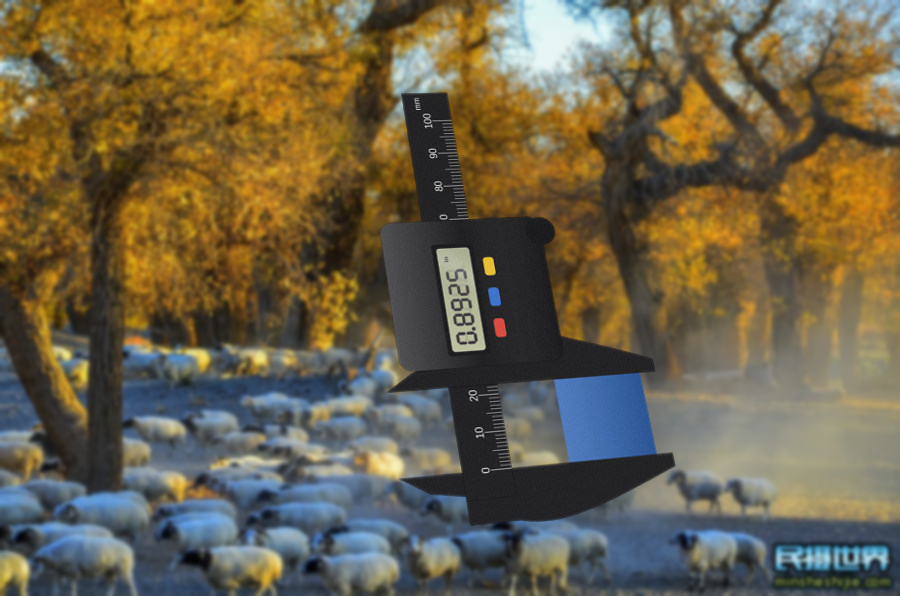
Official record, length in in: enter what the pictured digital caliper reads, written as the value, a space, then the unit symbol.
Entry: 0.8925 in
